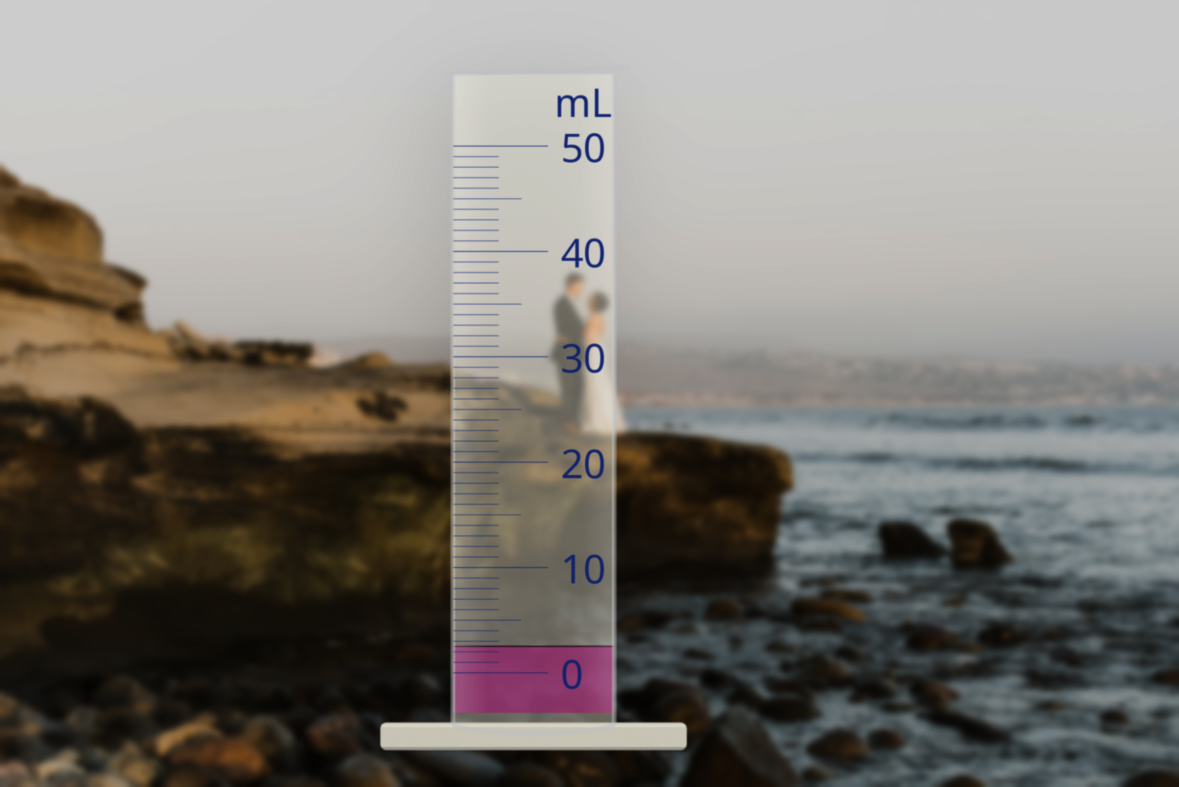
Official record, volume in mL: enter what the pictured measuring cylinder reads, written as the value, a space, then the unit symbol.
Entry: 2.5 mL
